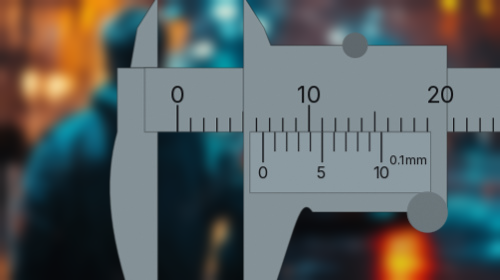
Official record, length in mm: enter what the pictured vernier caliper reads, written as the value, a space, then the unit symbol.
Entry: 6.5 mm
